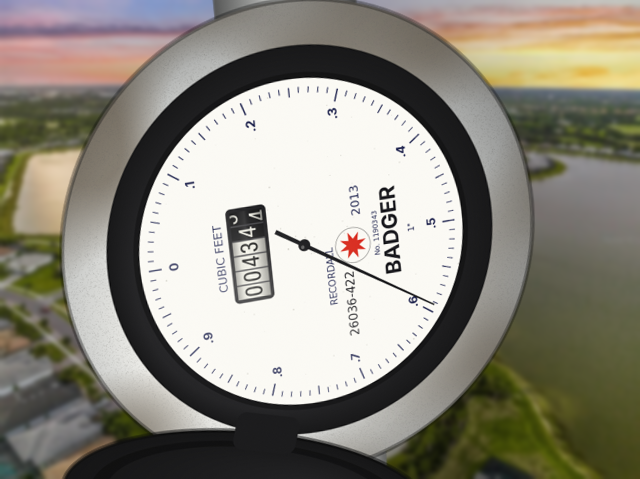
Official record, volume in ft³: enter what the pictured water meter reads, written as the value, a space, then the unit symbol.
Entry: 4343.59 ft³
